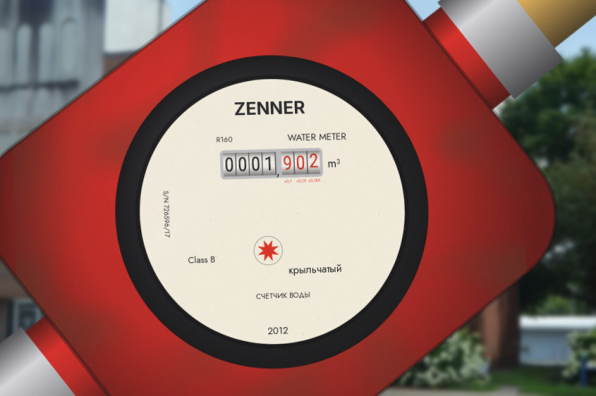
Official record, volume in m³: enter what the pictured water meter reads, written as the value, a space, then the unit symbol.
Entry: 1.902 m³
